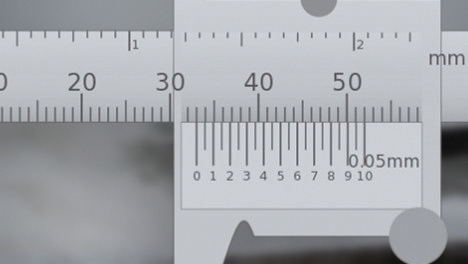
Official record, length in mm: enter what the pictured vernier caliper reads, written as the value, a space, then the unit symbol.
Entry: 33.0 mm
